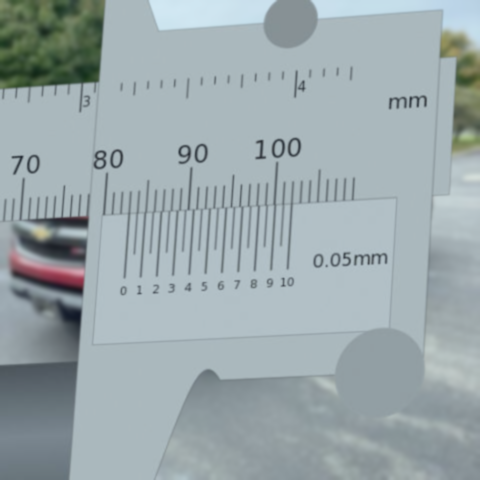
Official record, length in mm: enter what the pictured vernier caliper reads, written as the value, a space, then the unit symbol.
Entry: 83.0 mm
